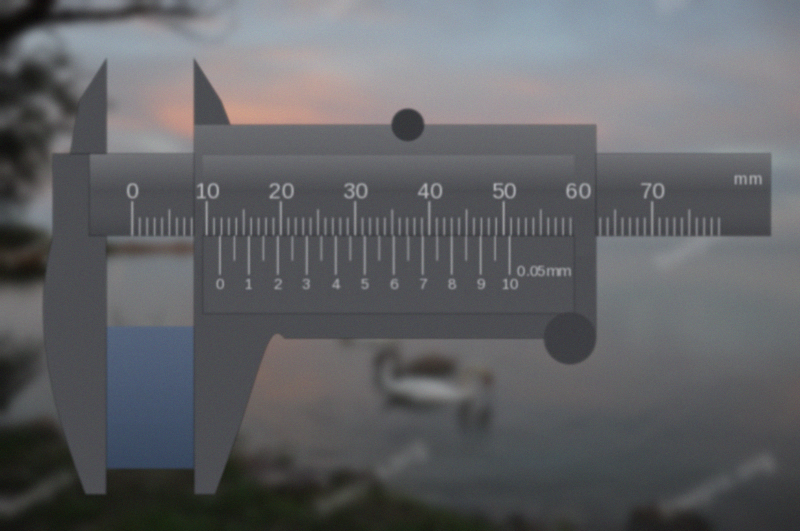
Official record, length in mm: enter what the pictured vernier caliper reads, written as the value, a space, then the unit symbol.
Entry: 11.8 mm
